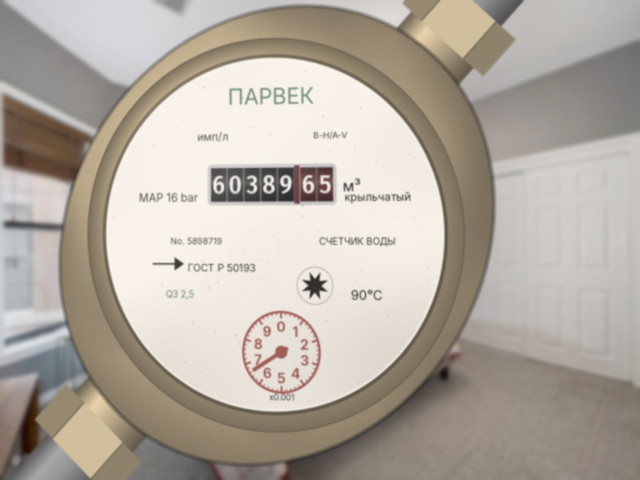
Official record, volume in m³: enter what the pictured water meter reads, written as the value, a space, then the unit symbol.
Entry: 60389.656 m³
